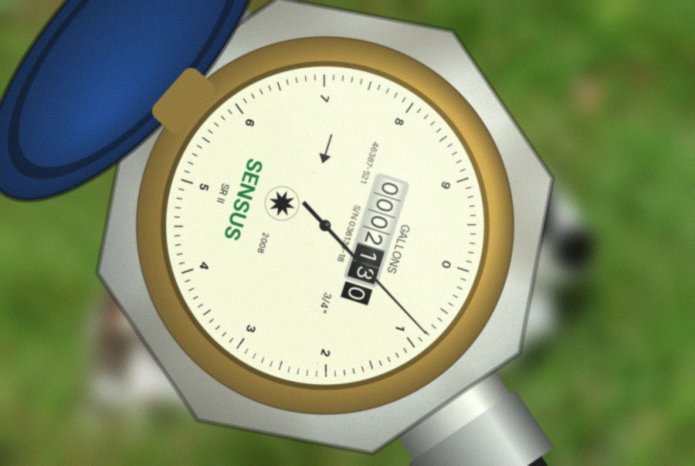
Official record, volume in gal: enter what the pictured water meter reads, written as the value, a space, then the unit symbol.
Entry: 2180.8 gal
